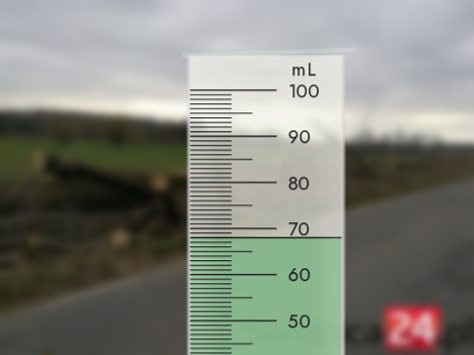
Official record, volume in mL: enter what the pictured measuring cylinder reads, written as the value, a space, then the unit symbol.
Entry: 68 mL
